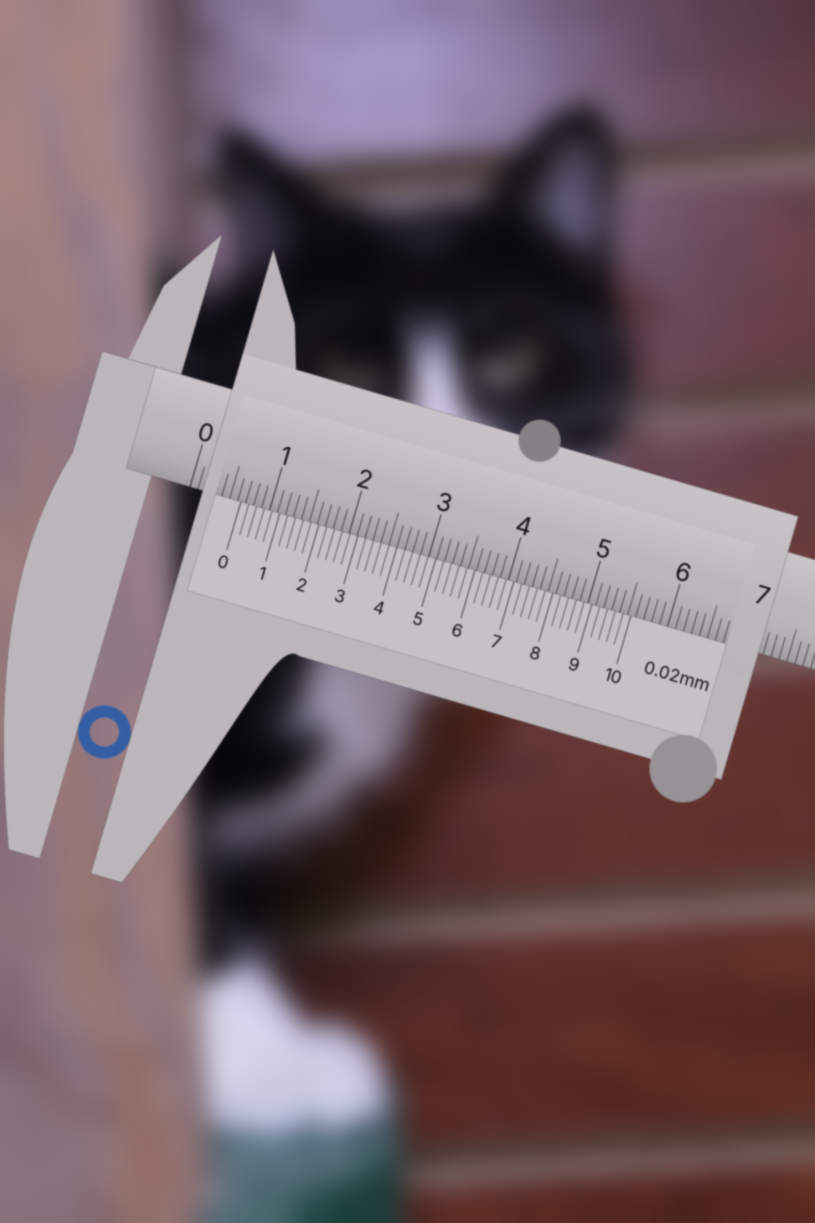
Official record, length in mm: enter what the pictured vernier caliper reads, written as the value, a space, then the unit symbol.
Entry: 6.4 mm
